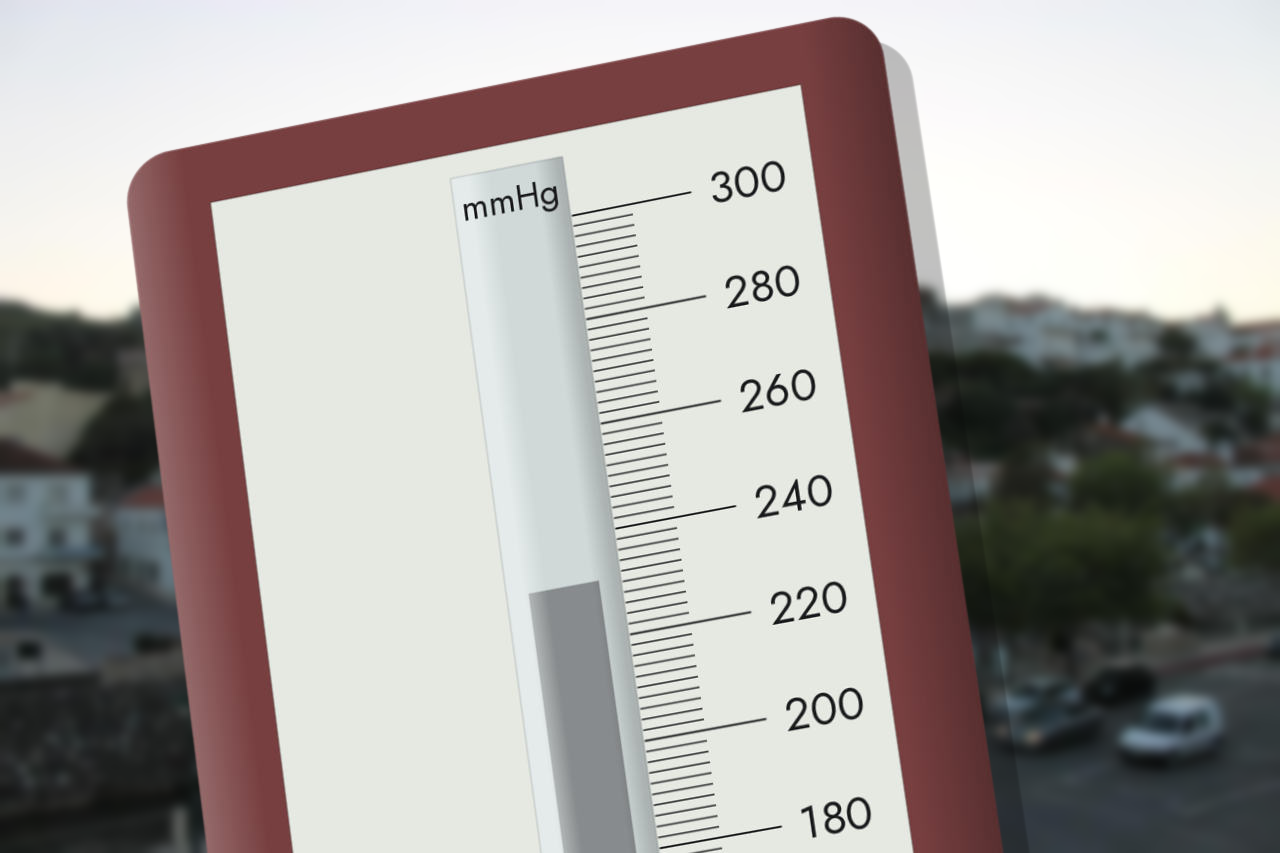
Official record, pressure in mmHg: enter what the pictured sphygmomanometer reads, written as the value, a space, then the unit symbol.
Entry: 231 mmHg
